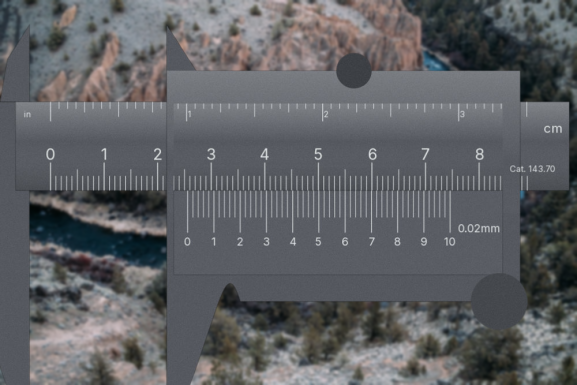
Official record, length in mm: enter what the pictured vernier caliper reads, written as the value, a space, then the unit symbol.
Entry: 25.6 mm
